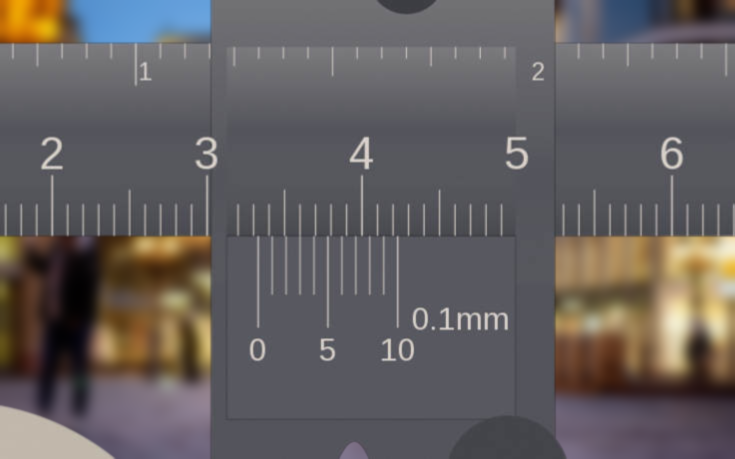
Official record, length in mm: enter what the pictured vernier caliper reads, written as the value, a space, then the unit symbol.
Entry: 33.3 mm
